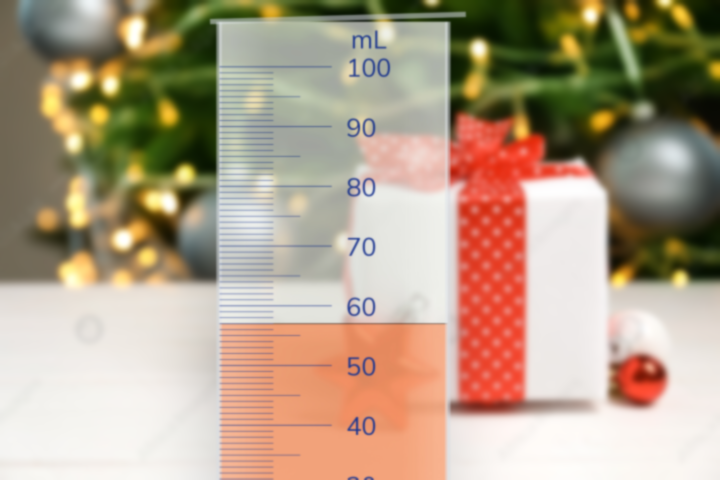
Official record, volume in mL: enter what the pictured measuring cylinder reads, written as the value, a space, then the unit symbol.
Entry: 57 mL
